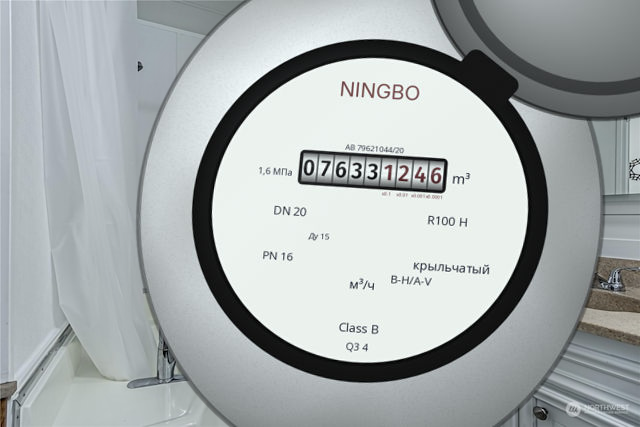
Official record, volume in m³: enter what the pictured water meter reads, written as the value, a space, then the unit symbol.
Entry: 7633.1246 m³
